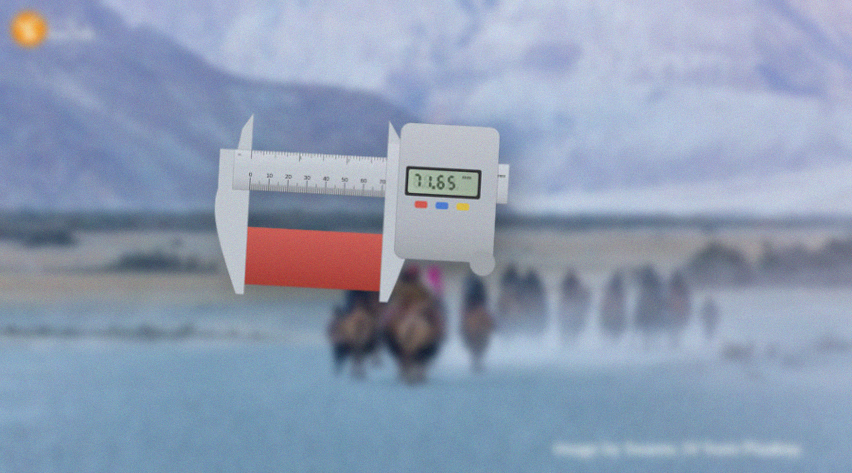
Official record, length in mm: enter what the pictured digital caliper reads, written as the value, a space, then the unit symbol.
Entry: 71.65 mm
